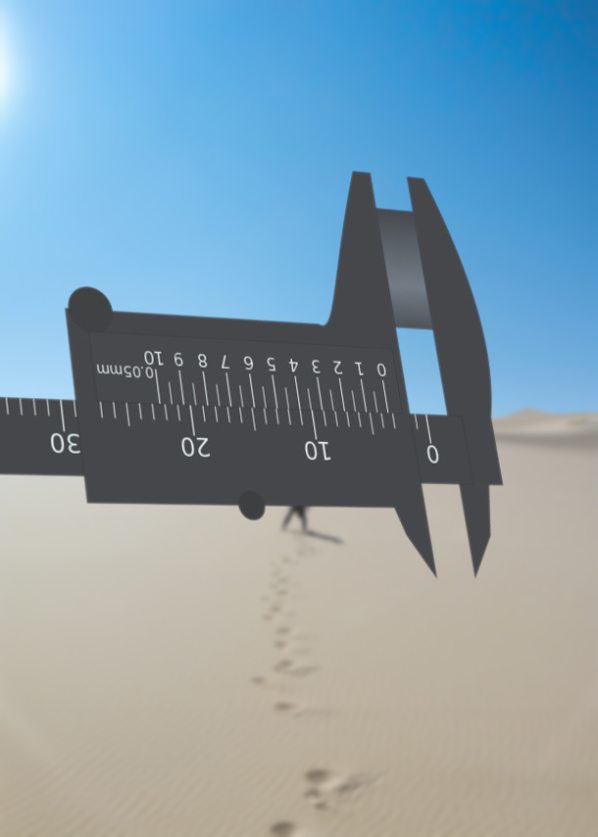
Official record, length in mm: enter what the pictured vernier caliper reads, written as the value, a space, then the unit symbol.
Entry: 3.4 mm
